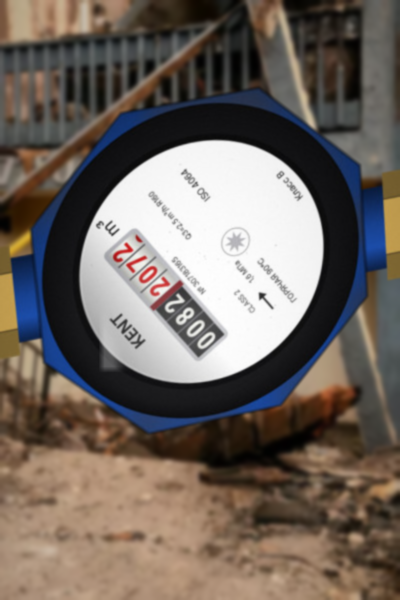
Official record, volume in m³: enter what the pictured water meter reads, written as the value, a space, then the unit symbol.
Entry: 82.2072 m³
